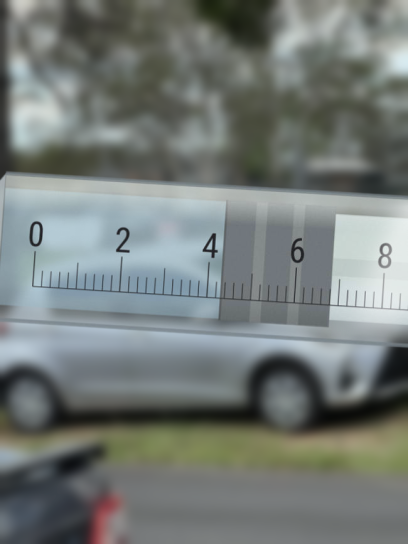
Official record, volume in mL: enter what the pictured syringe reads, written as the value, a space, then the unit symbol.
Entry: 4.3 mL
